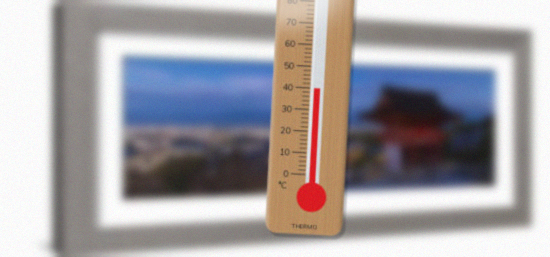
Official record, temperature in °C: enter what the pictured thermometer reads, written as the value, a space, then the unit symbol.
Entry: 40 °C
